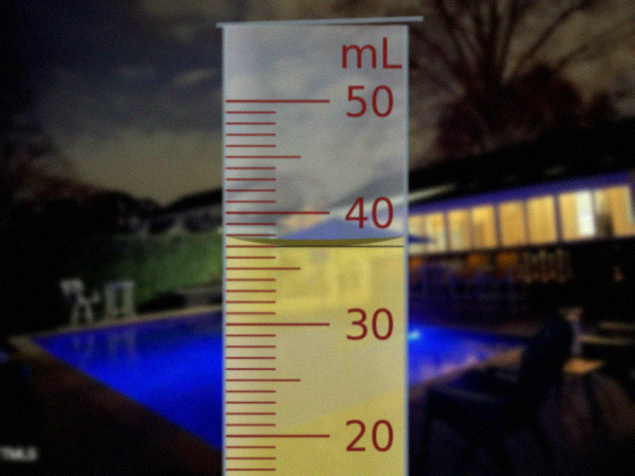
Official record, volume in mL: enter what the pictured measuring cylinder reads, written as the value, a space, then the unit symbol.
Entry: 37 mL
